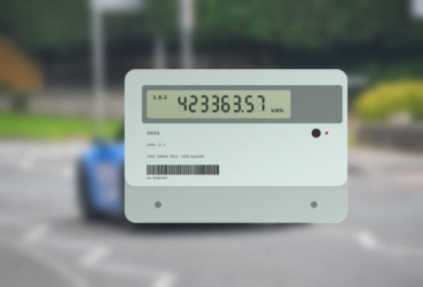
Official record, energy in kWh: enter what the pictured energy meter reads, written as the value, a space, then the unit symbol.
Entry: 423363.57 kWh
